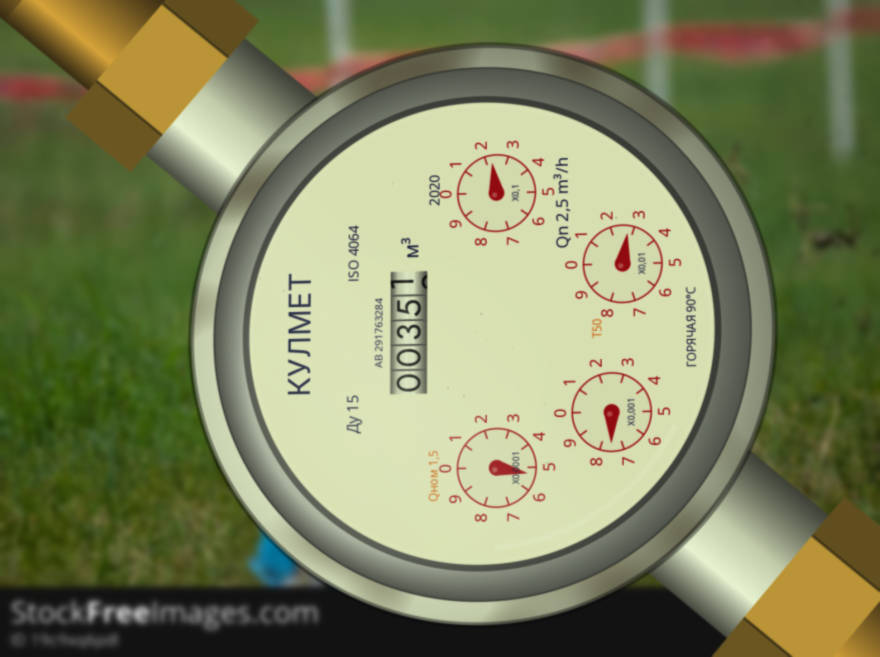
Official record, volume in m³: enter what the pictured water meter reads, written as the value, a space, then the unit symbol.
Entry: 351.2275 m³
